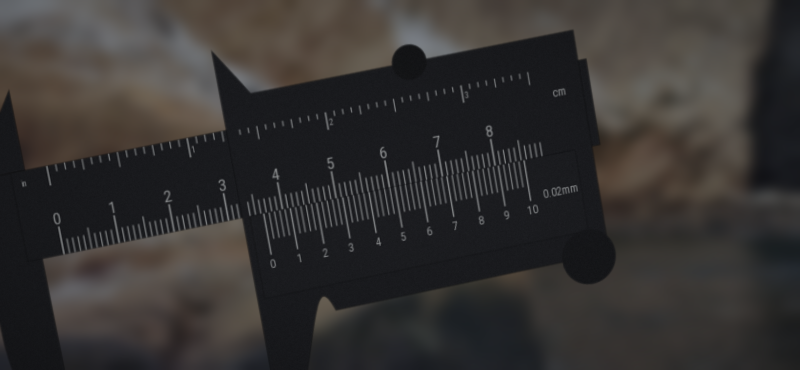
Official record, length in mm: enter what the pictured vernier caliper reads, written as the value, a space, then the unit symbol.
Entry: 36.5 mm
